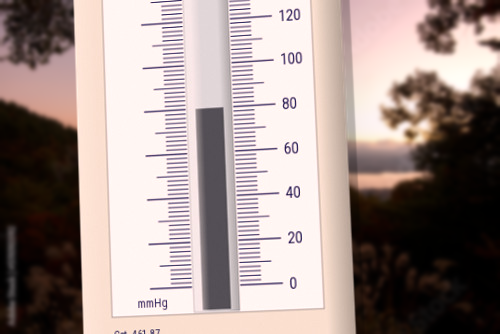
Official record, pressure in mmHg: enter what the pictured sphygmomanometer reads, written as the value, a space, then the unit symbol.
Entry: 80 mmHg
